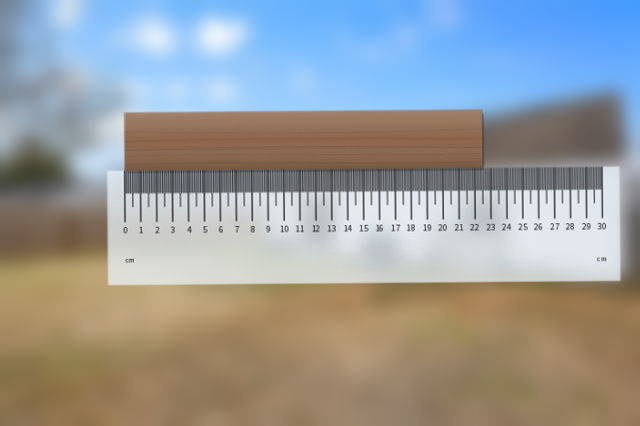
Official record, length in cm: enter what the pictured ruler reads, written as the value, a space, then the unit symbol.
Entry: 22.5 cm
